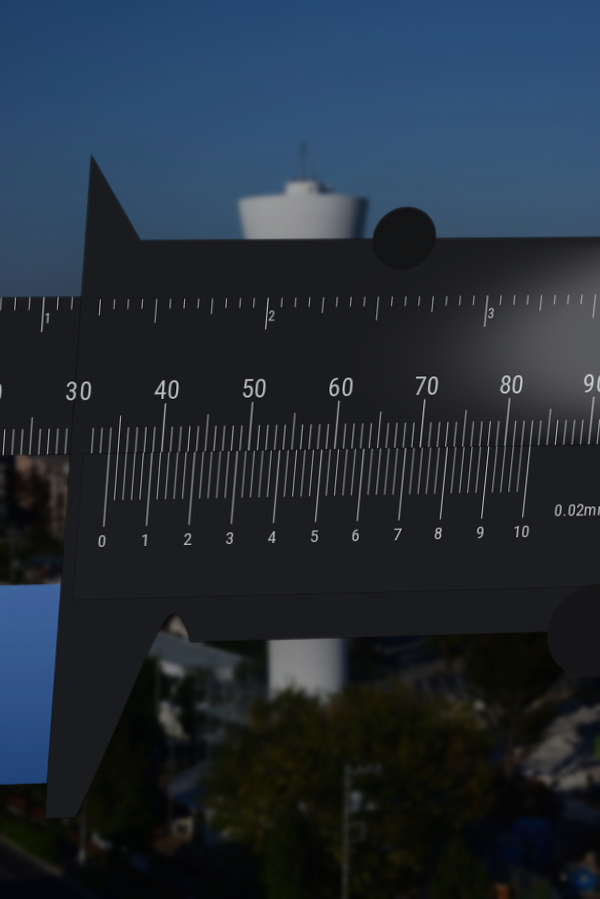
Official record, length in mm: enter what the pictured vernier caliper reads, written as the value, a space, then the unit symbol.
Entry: 34.0 mm
